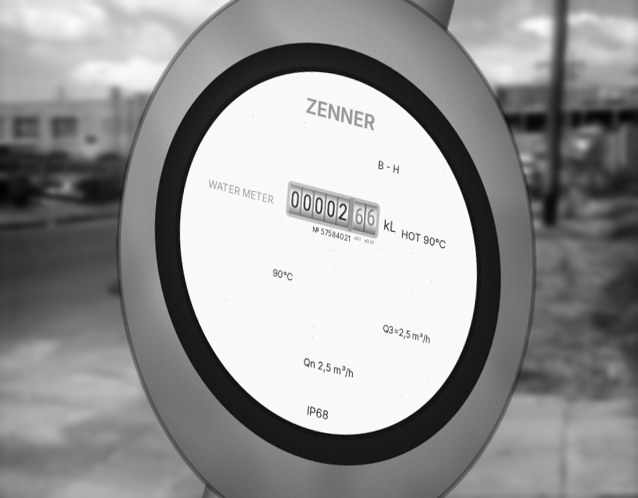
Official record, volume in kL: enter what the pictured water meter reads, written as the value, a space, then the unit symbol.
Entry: 2.66 kL
